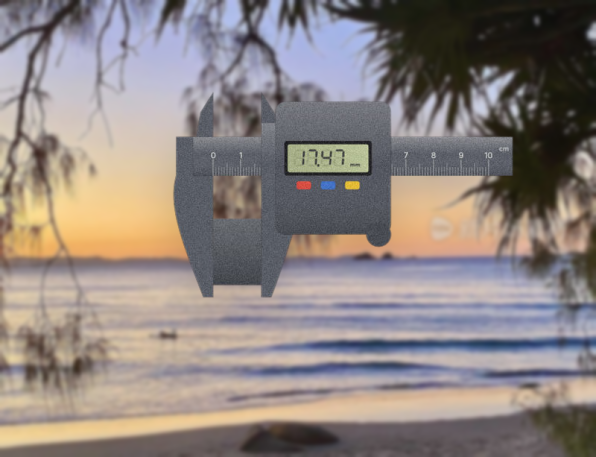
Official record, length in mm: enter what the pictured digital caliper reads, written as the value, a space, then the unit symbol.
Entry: 17.47 mm
